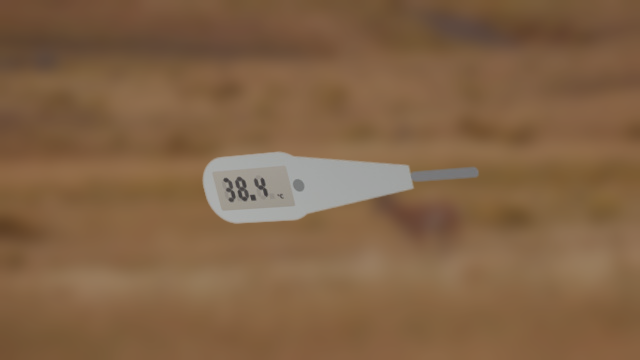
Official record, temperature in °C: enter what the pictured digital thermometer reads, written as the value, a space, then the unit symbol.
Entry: 38.4 °C
